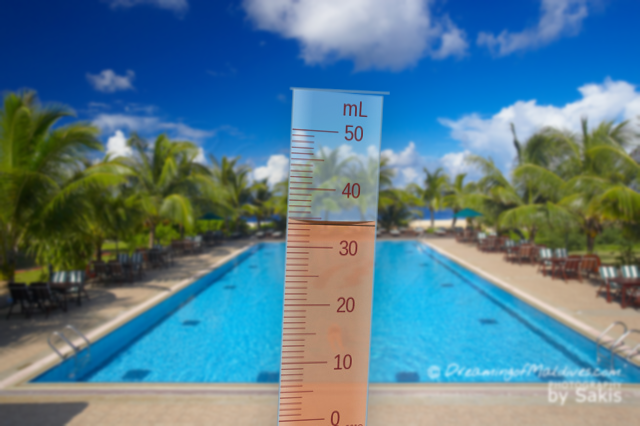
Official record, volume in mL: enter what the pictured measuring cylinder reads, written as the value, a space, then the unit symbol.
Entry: 34 mL
